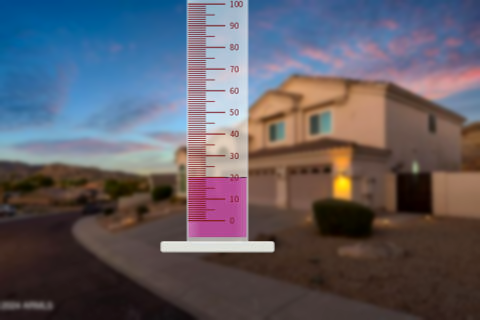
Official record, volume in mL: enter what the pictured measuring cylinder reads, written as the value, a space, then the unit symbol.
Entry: 20 mL
